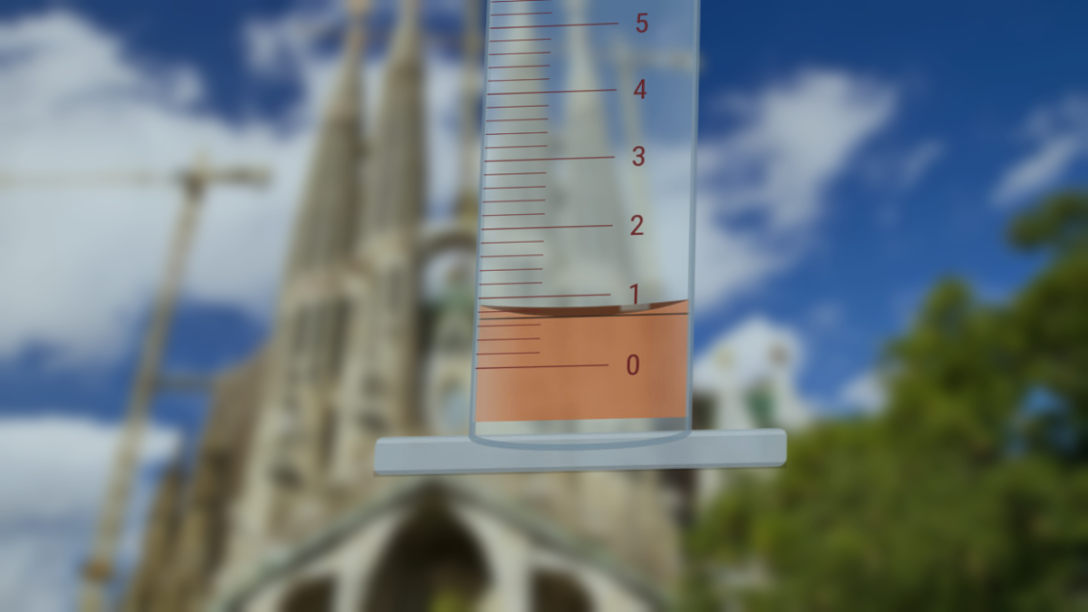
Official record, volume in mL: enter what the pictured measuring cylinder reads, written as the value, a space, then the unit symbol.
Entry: 0.7 mL
